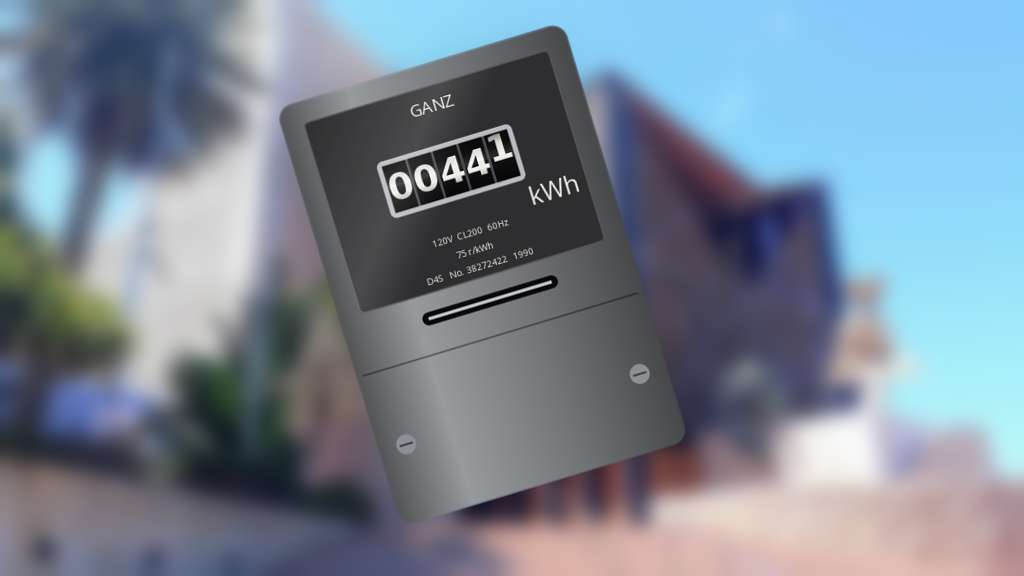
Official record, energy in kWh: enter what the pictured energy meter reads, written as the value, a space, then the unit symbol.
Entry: 441 kWh
